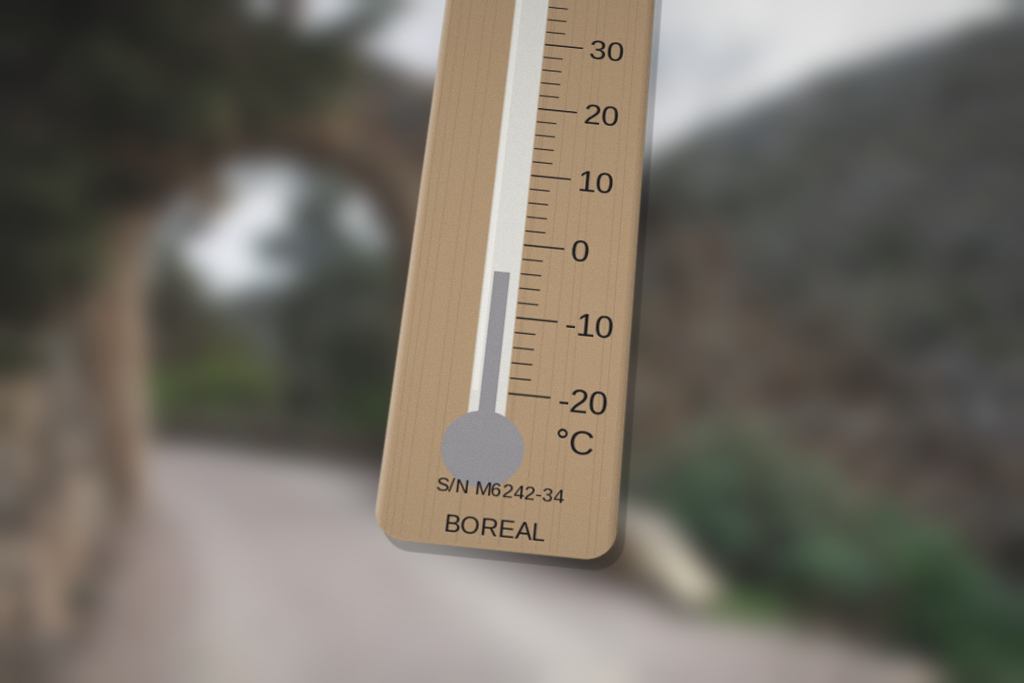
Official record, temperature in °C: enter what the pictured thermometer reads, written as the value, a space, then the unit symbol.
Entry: -4 °C
